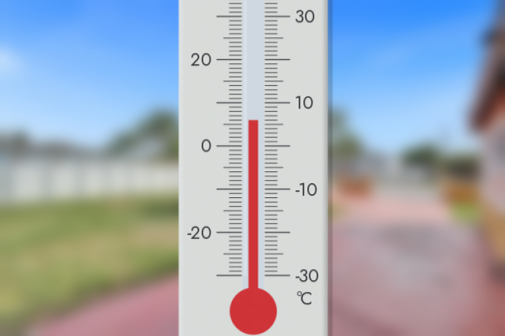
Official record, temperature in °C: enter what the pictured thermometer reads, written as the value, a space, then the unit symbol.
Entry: 6 °C
